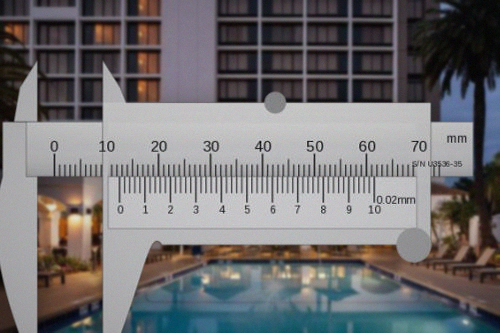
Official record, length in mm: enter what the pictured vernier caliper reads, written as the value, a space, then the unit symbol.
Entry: 12.5 mm
